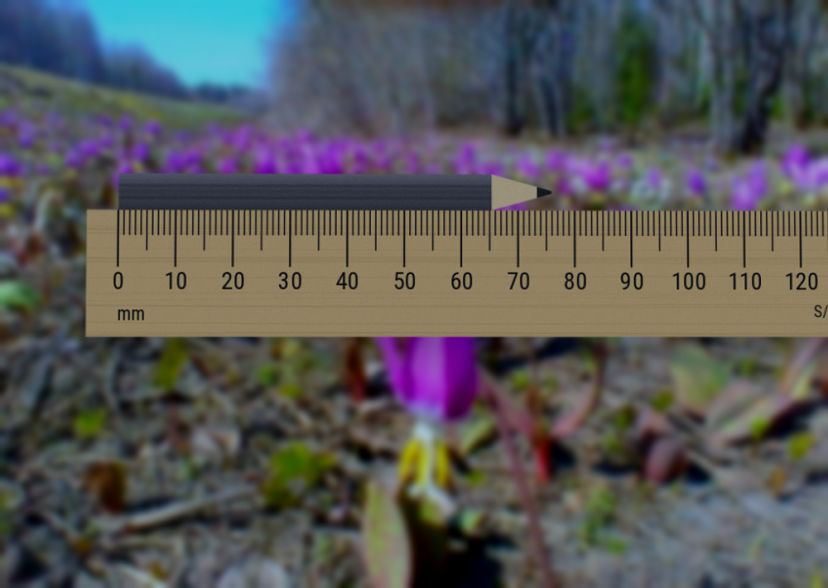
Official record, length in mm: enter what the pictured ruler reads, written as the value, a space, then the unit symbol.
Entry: 76 mm
